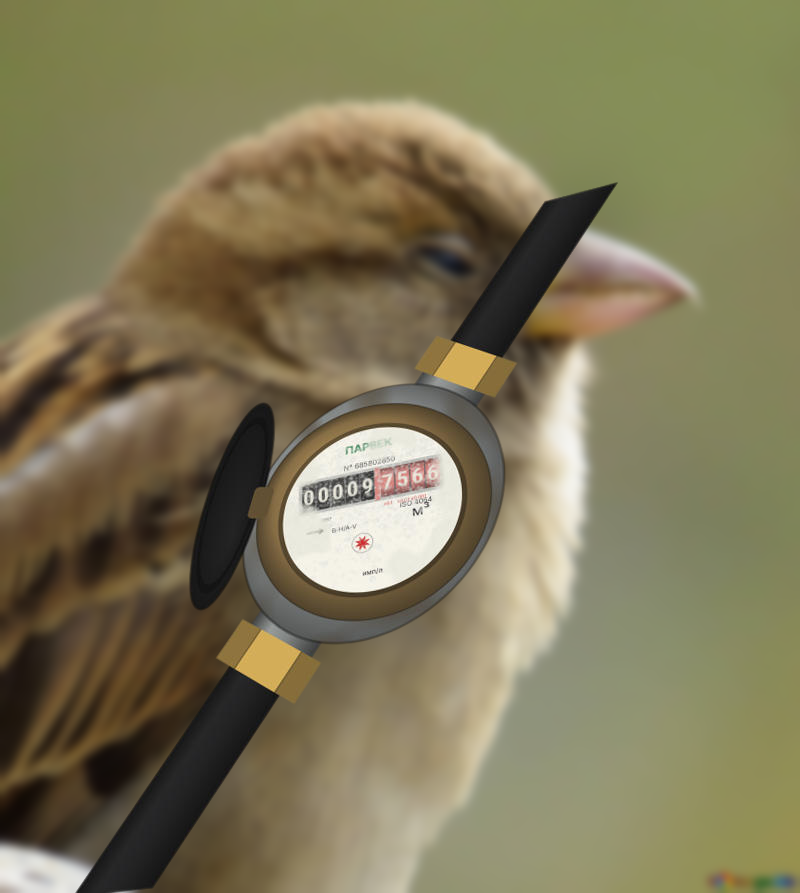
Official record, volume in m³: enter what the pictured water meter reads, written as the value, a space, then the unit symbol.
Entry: 9.7566 m³
